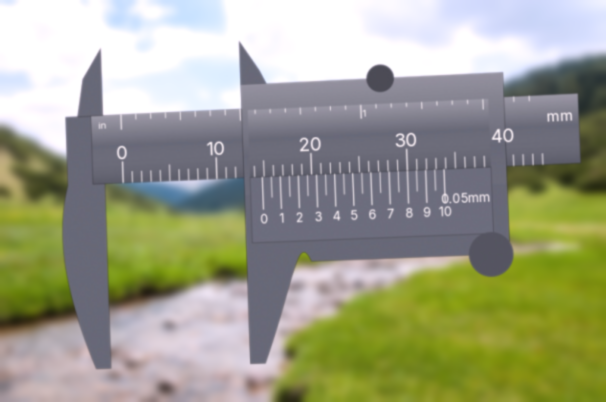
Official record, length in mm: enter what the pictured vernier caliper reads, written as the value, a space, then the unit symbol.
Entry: 14.8 mm
